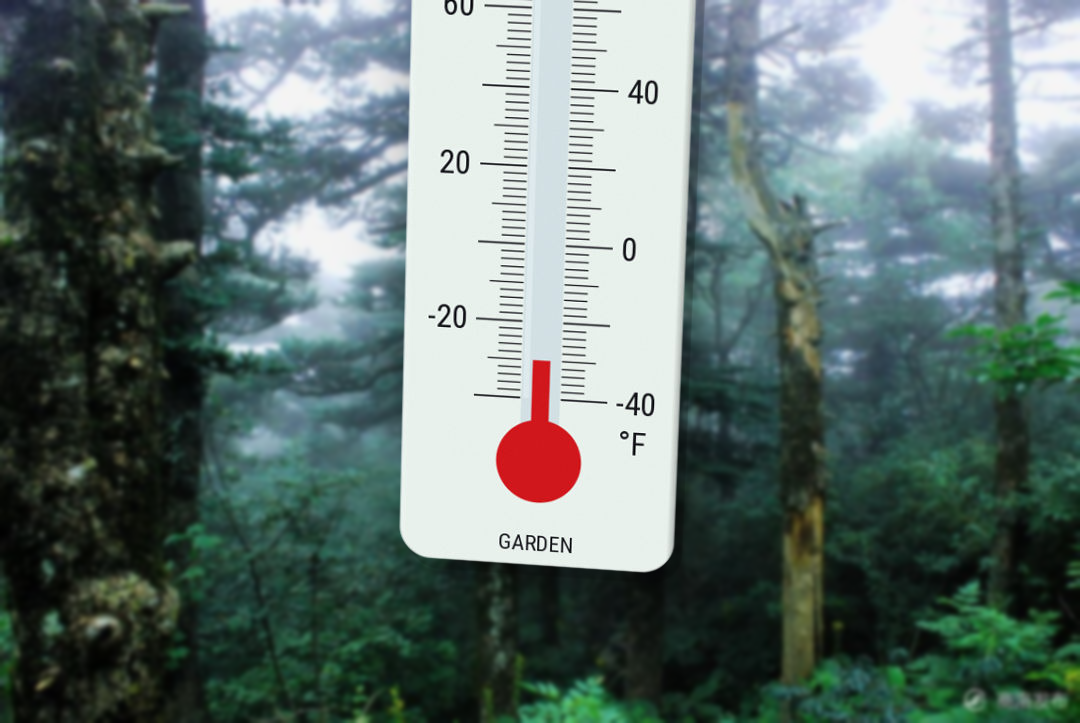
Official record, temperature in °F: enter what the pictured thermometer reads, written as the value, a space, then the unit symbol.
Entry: -30 °F
